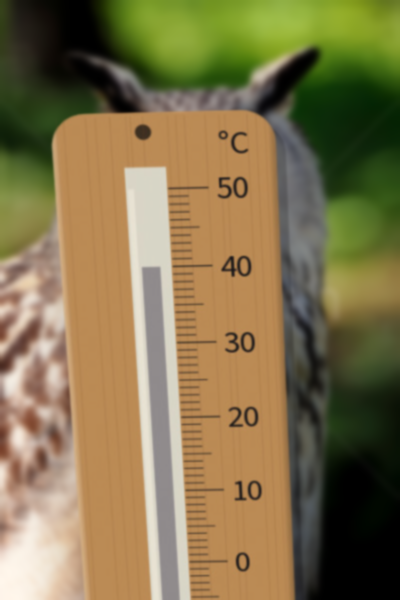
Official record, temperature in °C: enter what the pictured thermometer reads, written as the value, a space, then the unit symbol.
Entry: 40 °C
